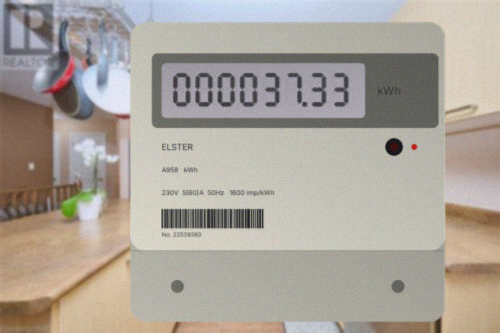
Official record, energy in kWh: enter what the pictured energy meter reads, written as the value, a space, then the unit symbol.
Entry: 37.33 kWh
